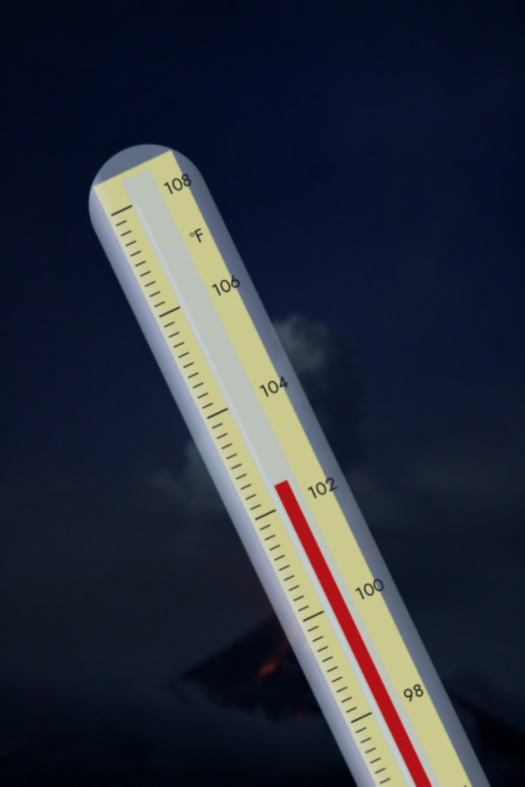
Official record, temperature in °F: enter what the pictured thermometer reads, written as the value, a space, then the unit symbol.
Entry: 102.4 °F
